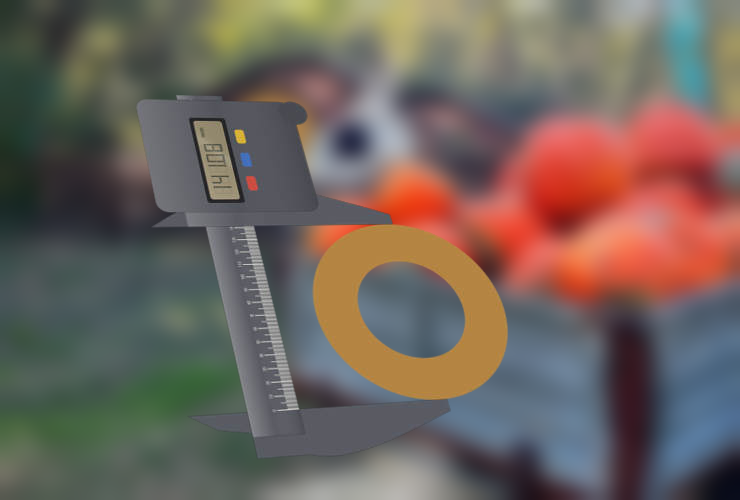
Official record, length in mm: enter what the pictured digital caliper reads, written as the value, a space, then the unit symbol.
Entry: 141.08 mm
